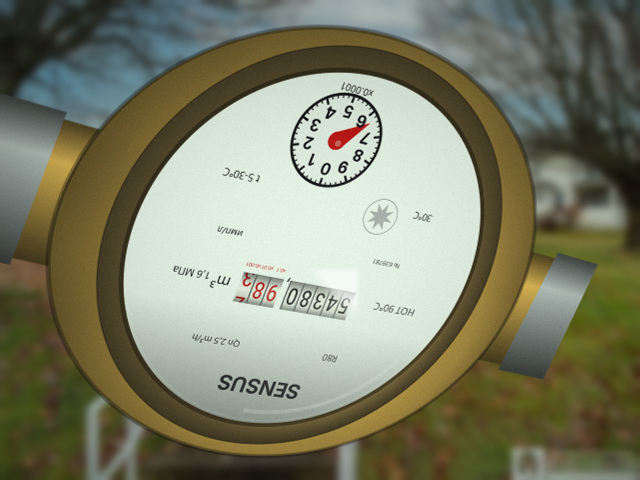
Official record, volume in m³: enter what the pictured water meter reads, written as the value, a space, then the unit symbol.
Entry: 54380.9826 m³
